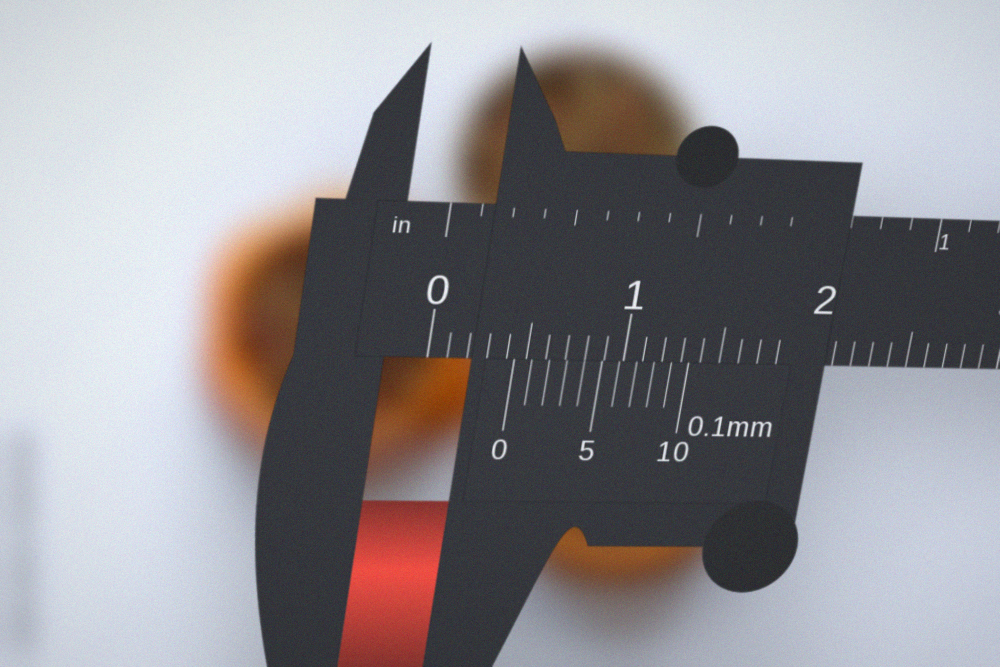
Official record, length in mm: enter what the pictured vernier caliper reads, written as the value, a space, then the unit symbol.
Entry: 4.4 mm
